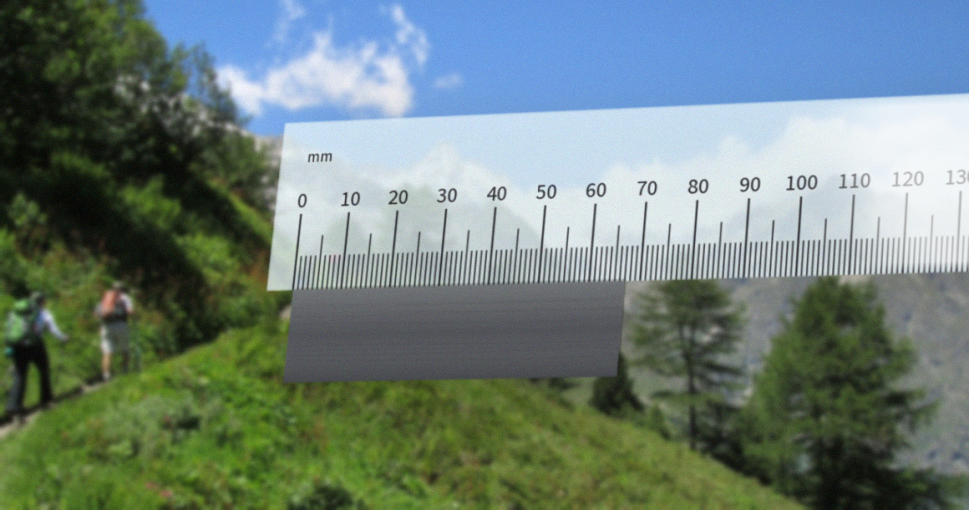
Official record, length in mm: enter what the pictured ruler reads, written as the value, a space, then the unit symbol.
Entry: 67 mm
